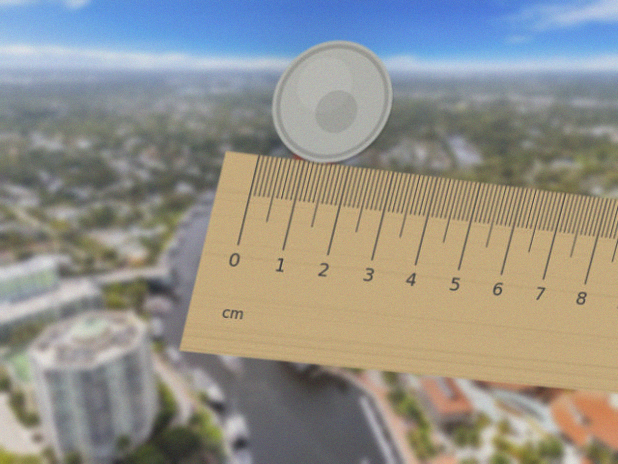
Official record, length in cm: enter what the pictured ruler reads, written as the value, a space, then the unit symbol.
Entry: 2.6 cm
